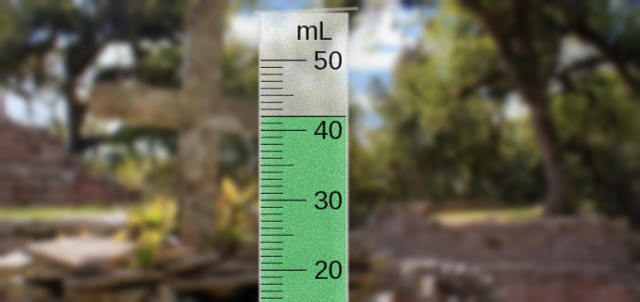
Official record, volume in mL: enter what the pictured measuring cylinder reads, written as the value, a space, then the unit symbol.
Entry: 42 mL
